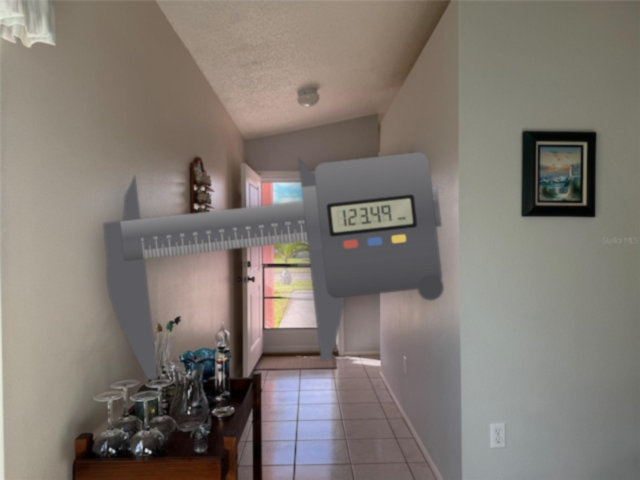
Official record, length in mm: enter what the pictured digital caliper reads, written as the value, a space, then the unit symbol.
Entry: 123.49 mm
